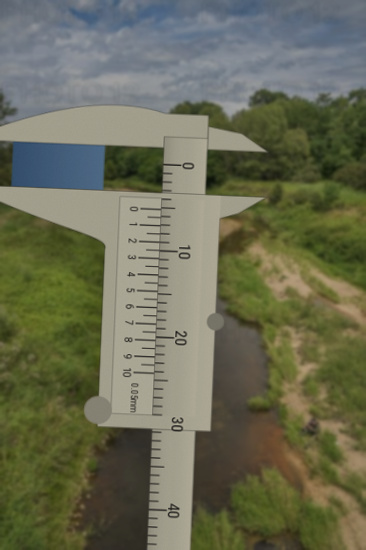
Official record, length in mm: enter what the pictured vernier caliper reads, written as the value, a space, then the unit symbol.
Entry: 5.2 mm
